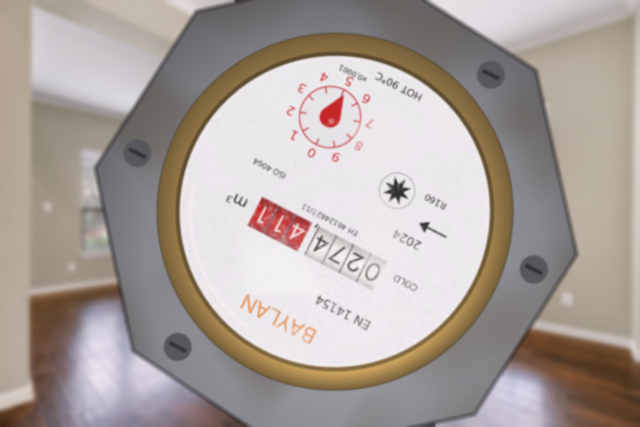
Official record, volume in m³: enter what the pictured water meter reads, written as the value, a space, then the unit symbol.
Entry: 274.4115 m³
